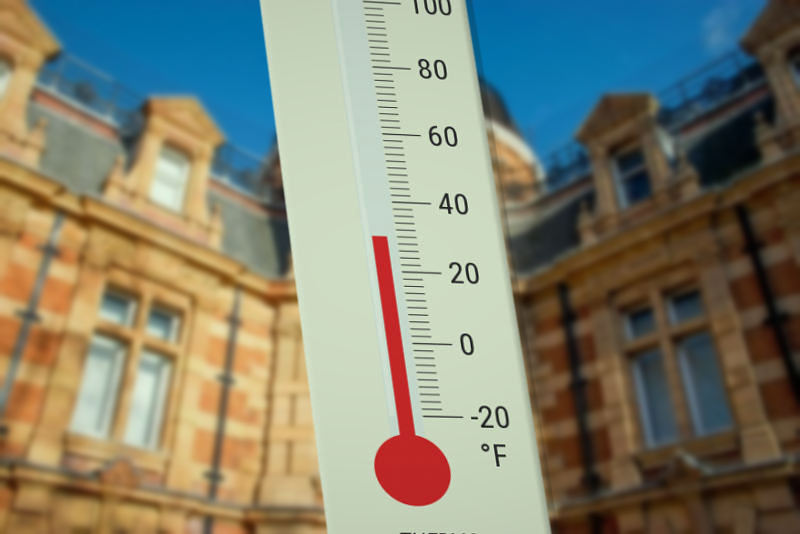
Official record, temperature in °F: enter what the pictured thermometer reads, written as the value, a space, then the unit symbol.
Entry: 30 °F
